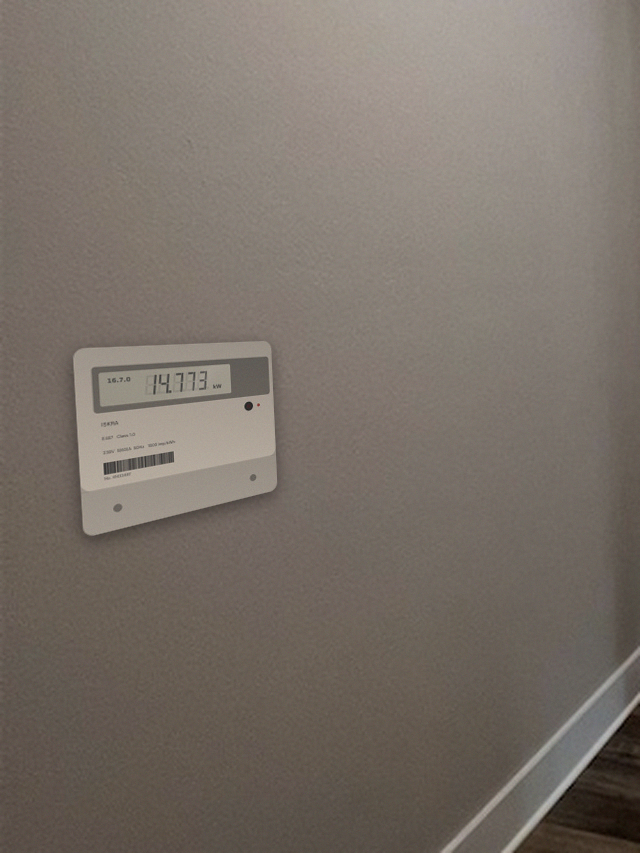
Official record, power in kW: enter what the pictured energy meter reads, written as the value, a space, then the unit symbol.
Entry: 14.773 kW
